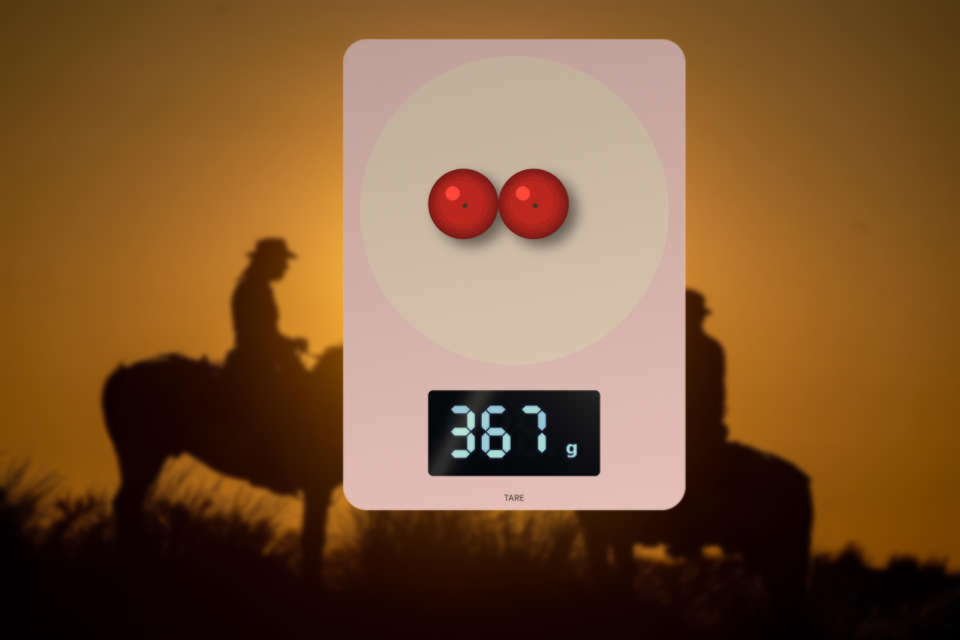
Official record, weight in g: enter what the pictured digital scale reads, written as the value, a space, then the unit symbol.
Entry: 367 g
